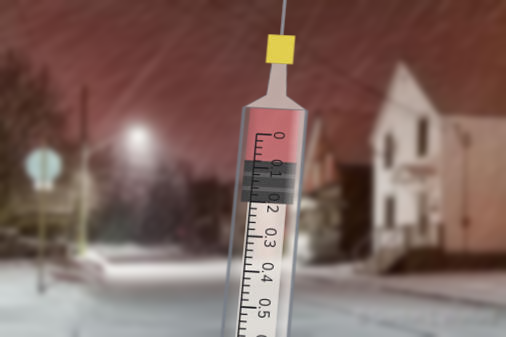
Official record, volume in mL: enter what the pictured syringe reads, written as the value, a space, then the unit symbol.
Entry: 0.08 mL
